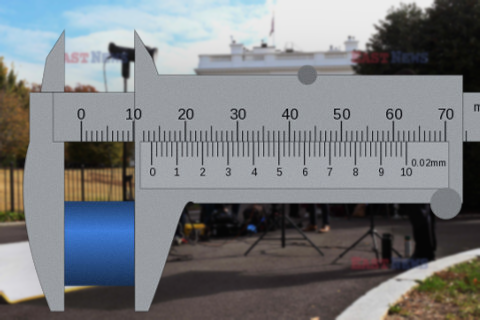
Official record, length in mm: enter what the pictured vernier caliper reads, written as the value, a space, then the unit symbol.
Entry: 13.5 mm
